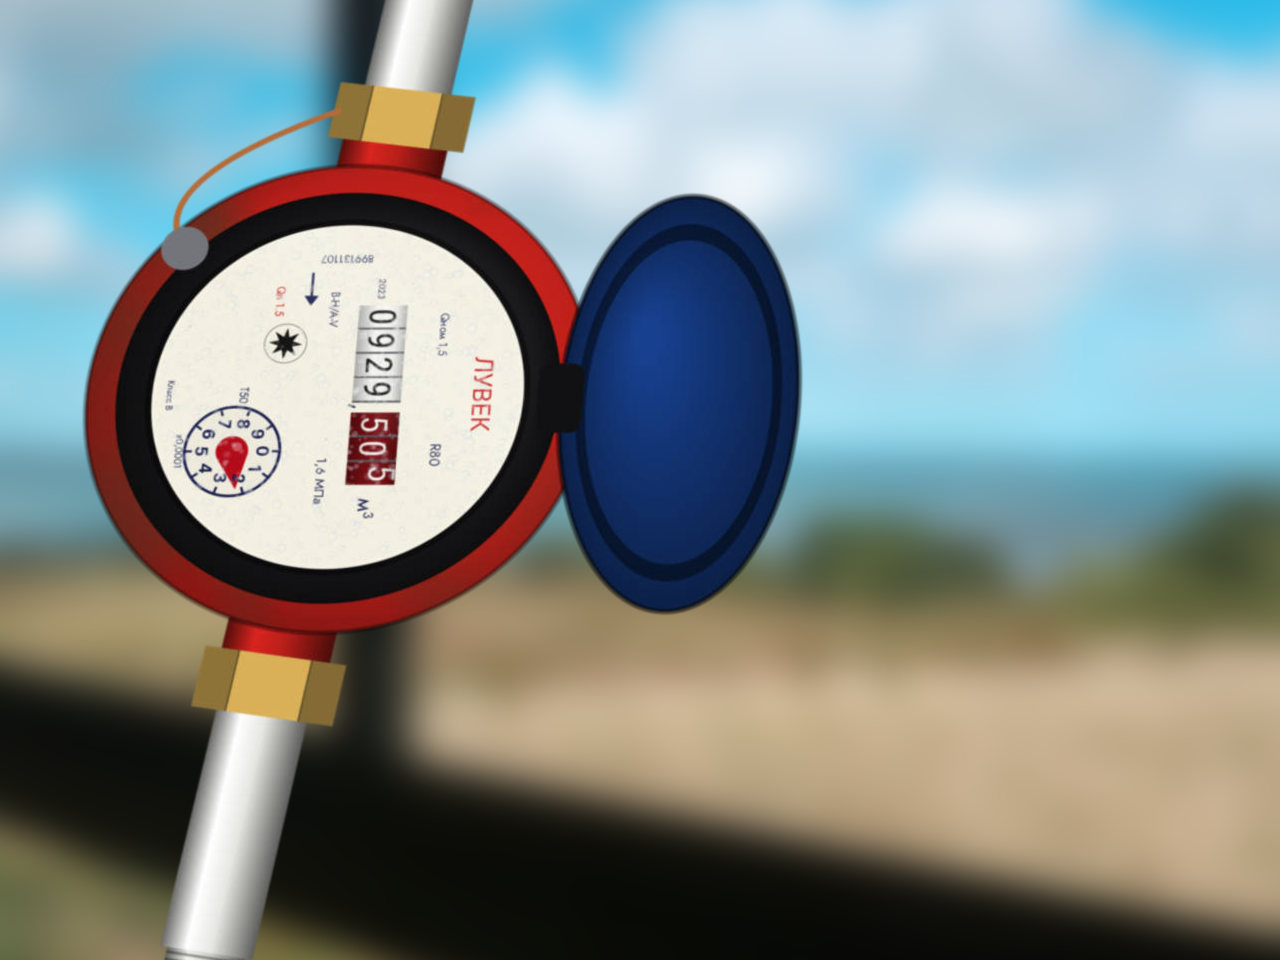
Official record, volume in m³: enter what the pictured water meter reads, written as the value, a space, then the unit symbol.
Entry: 929.5052 m³
